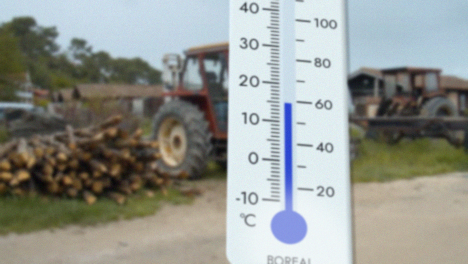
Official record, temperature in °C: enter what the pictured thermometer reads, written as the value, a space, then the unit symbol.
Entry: 15 °C
